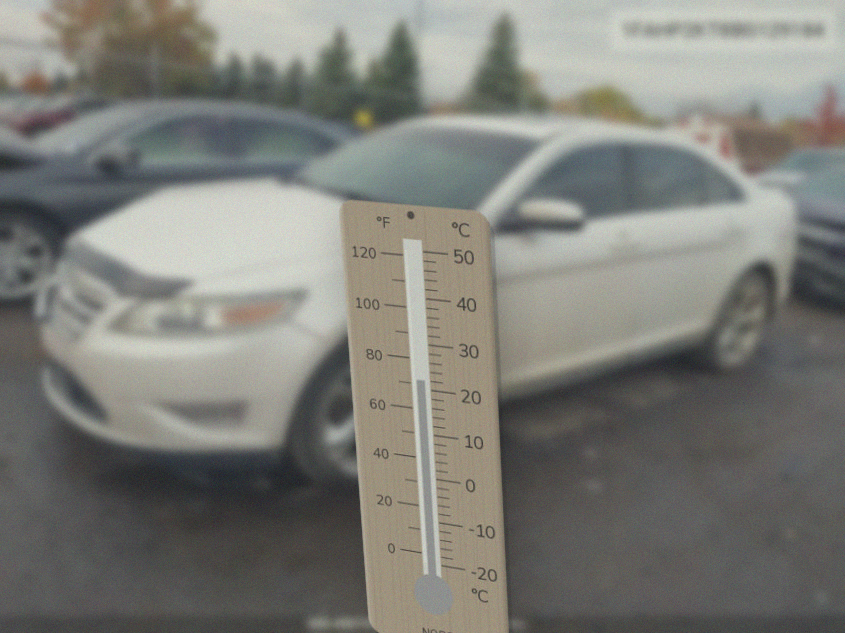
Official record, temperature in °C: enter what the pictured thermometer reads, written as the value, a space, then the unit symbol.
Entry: 22 °C
